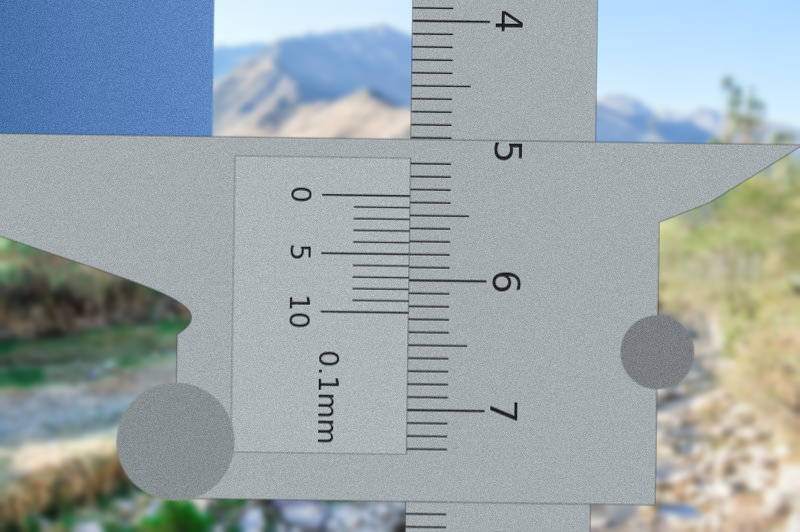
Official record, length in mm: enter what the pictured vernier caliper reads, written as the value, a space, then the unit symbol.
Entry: 53.5 mm
